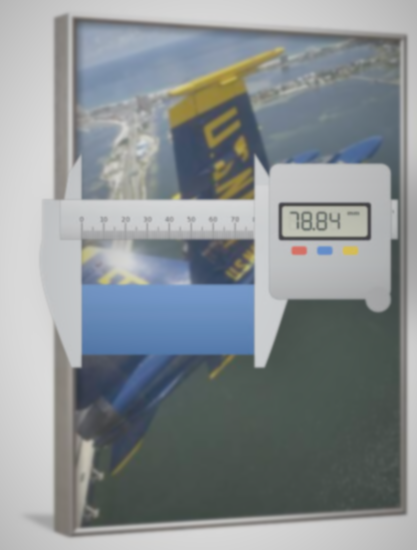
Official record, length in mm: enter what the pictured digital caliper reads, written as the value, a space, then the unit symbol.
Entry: 78.84 mm
